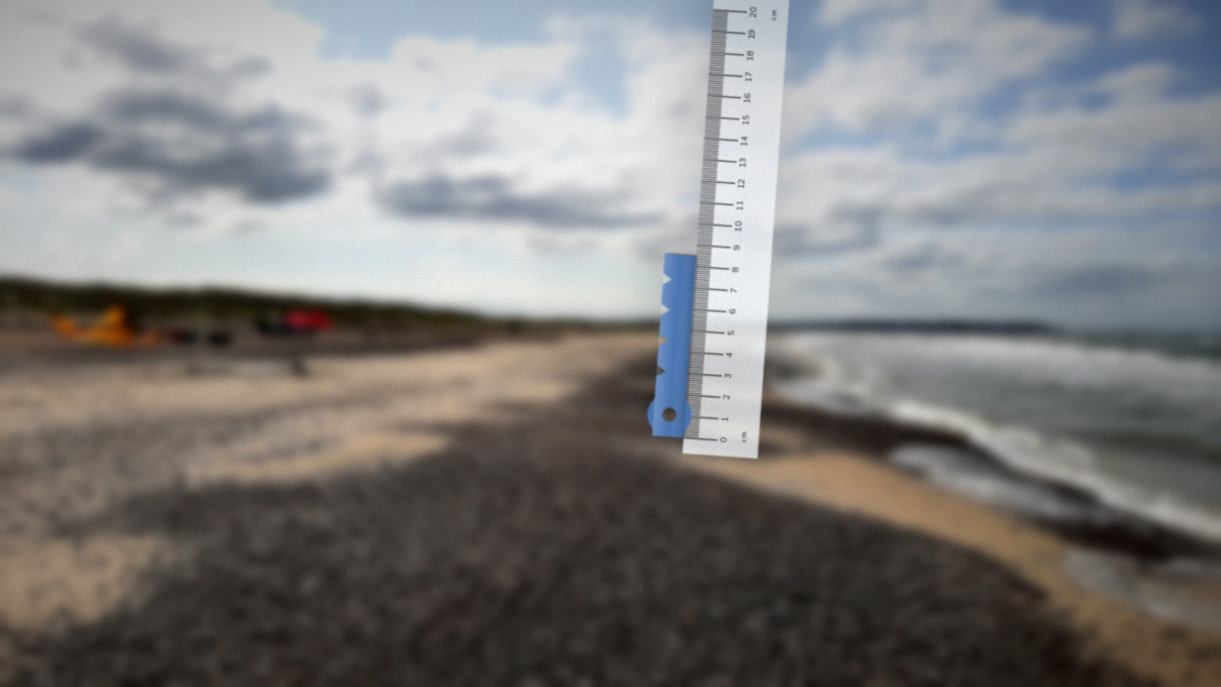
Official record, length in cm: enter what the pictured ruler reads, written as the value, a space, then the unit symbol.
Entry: 8.5 cm
